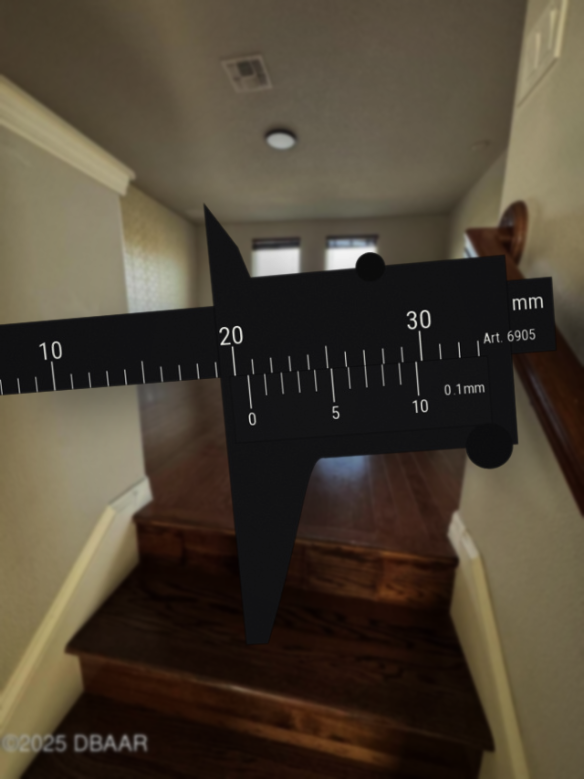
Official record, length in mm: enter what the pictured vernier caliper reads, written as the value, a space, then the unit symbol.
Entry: 20.7 mm
